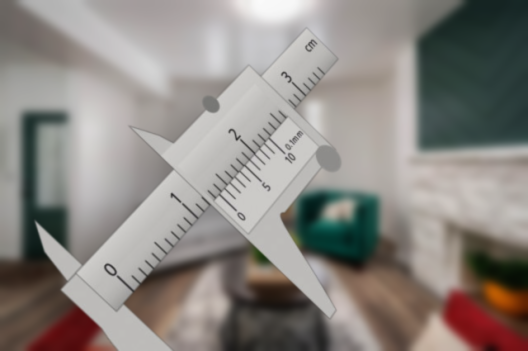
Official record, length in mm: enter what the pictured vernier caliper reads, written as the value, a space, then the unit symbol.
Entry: 13.6 mm
